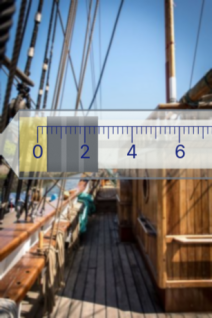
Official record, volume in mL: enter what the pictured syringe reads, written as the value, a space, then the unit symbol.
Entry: 0.4 mL
